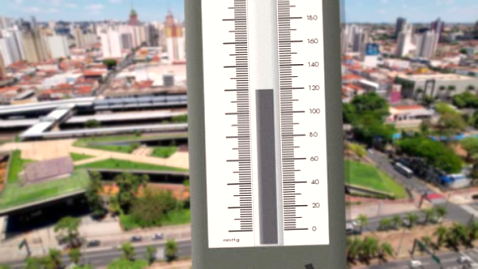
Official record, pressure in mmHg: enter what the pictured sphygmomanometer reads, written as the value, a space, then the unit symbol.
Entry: 120 mmHg
